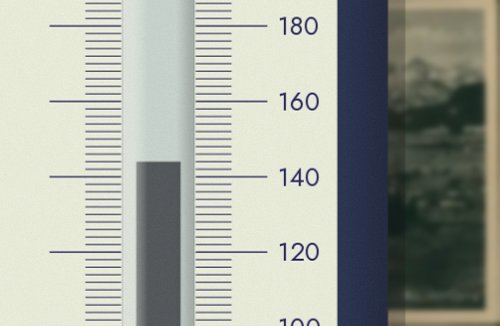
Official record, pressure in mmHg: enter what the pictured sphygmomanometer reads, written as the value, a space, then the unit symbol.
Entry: 144 mmHg
